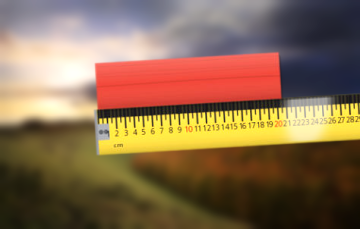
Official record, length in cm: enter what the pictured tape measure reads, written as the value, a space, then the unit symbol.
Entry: 20.5 cm
